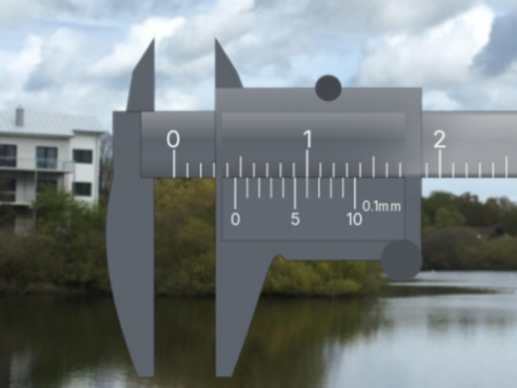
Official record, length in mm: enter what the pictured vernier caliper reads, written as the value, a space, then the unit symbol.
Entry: 4.6 mm
